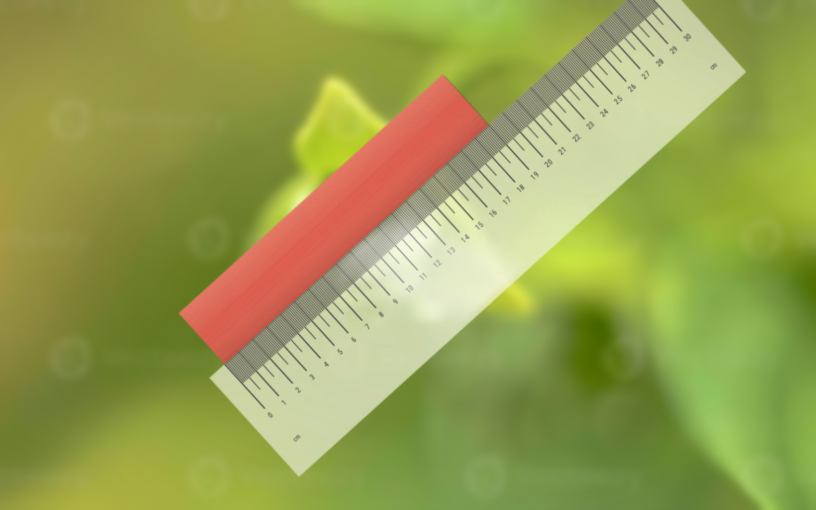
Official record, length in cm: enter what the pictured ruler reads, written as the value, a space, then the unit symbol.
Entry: 19 cm
